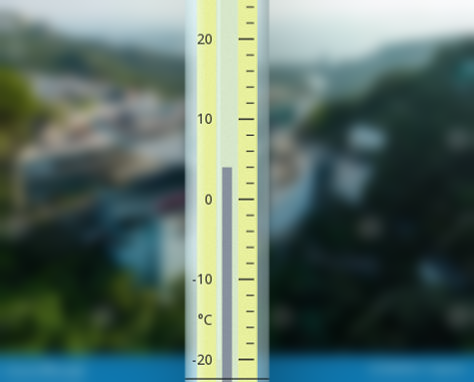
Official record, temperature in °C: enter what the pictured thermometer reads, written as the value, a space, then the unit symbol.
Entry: 4 °C
